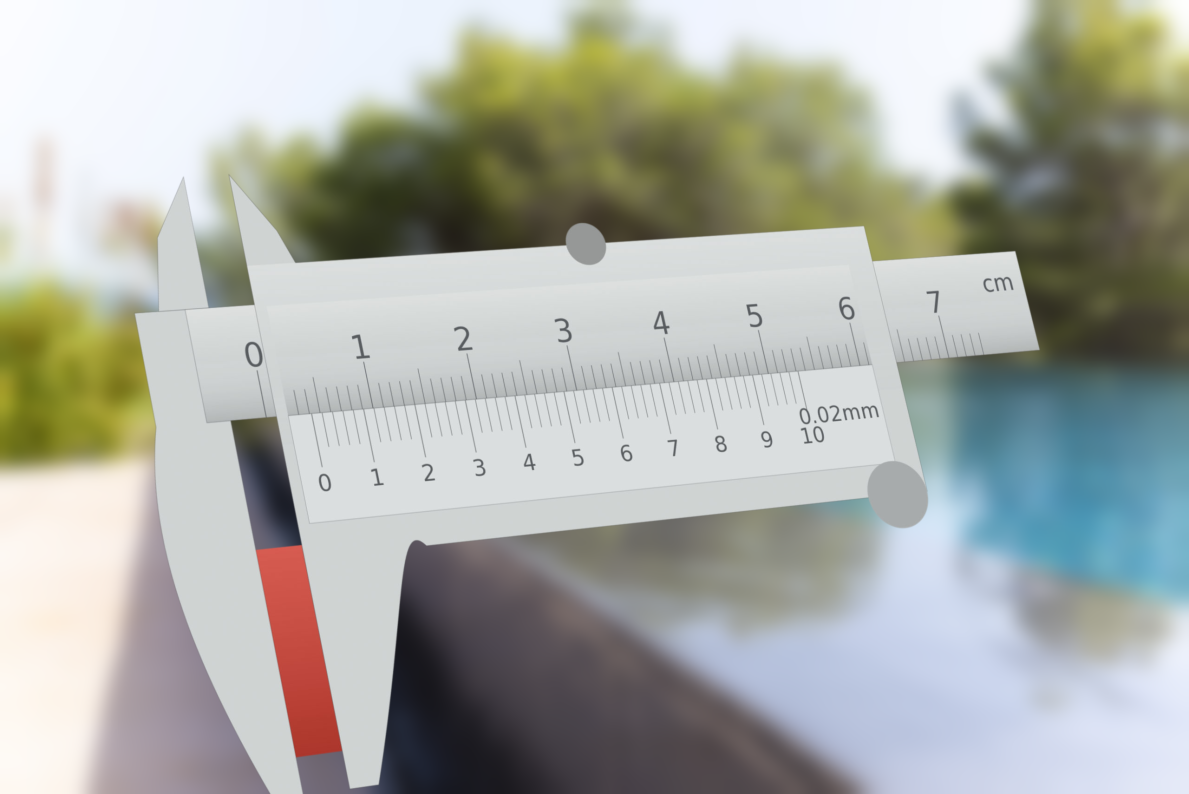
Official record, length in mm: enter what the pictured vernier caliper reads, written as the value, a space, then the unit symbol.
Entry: 4.2 mm
